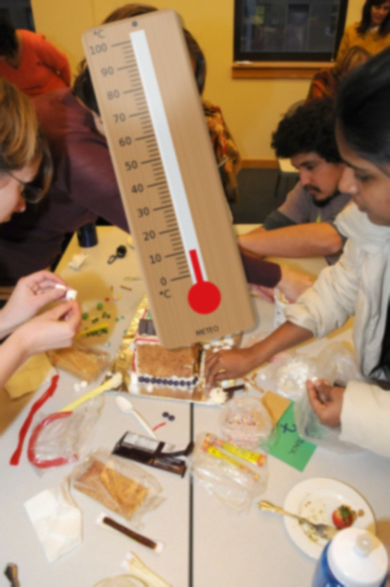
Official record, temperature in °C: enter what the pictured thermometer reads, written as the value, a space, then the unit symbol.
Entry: 10 °C
